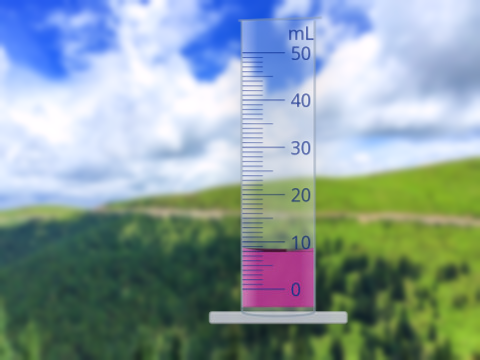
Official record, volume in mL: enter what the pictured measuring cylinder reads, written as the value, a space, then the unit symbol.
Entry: 8 mL
